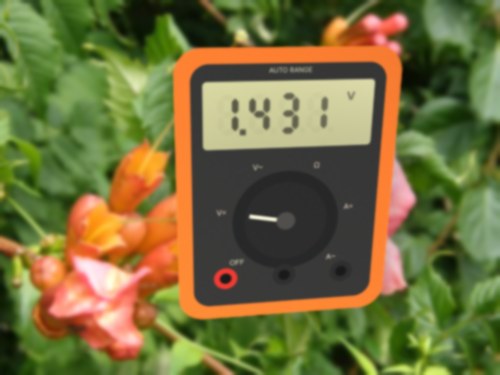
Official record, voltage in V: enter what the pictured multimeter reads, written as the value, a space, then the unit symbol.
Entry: 1.431 V
